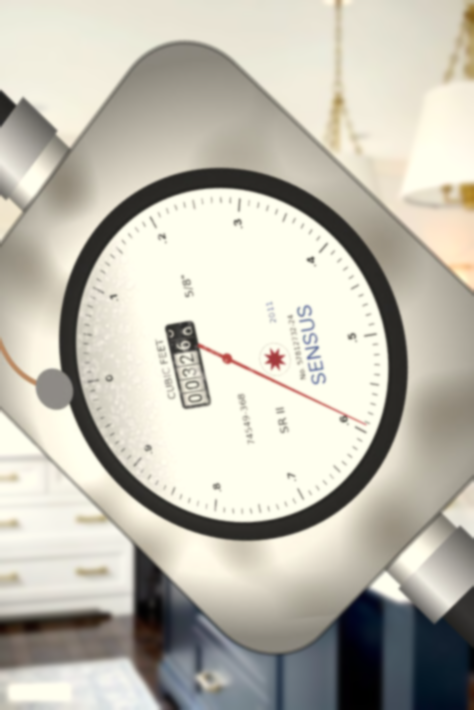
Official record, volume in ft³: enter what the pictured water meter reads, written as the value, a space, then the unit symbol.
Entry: 3268.59 ft³
